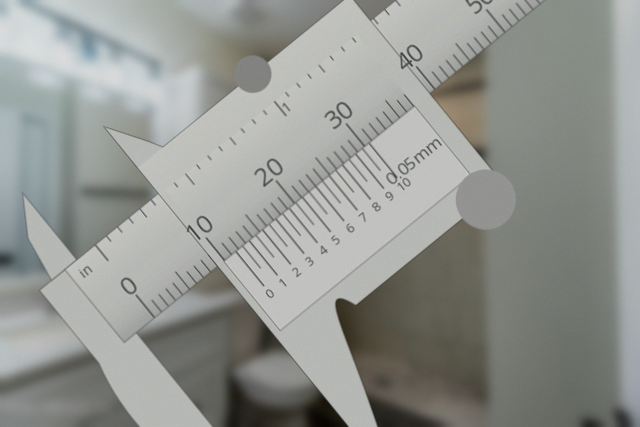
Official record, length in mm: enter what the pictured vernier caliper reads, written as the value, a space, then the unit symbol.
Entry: 11.6 mm
